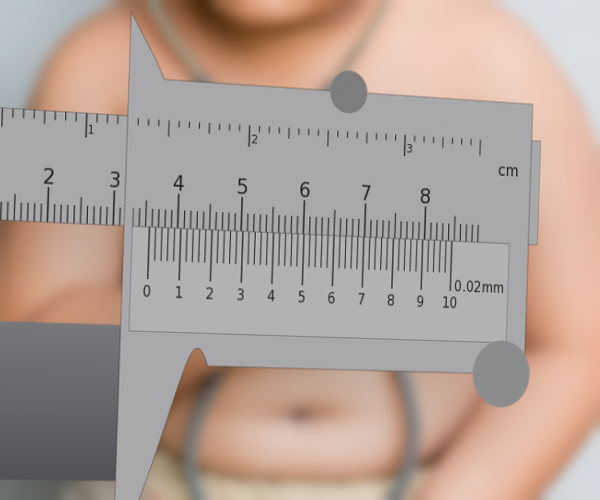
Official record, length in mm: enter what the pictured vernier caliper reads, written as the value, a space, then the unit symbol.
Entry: 35.6 mm
